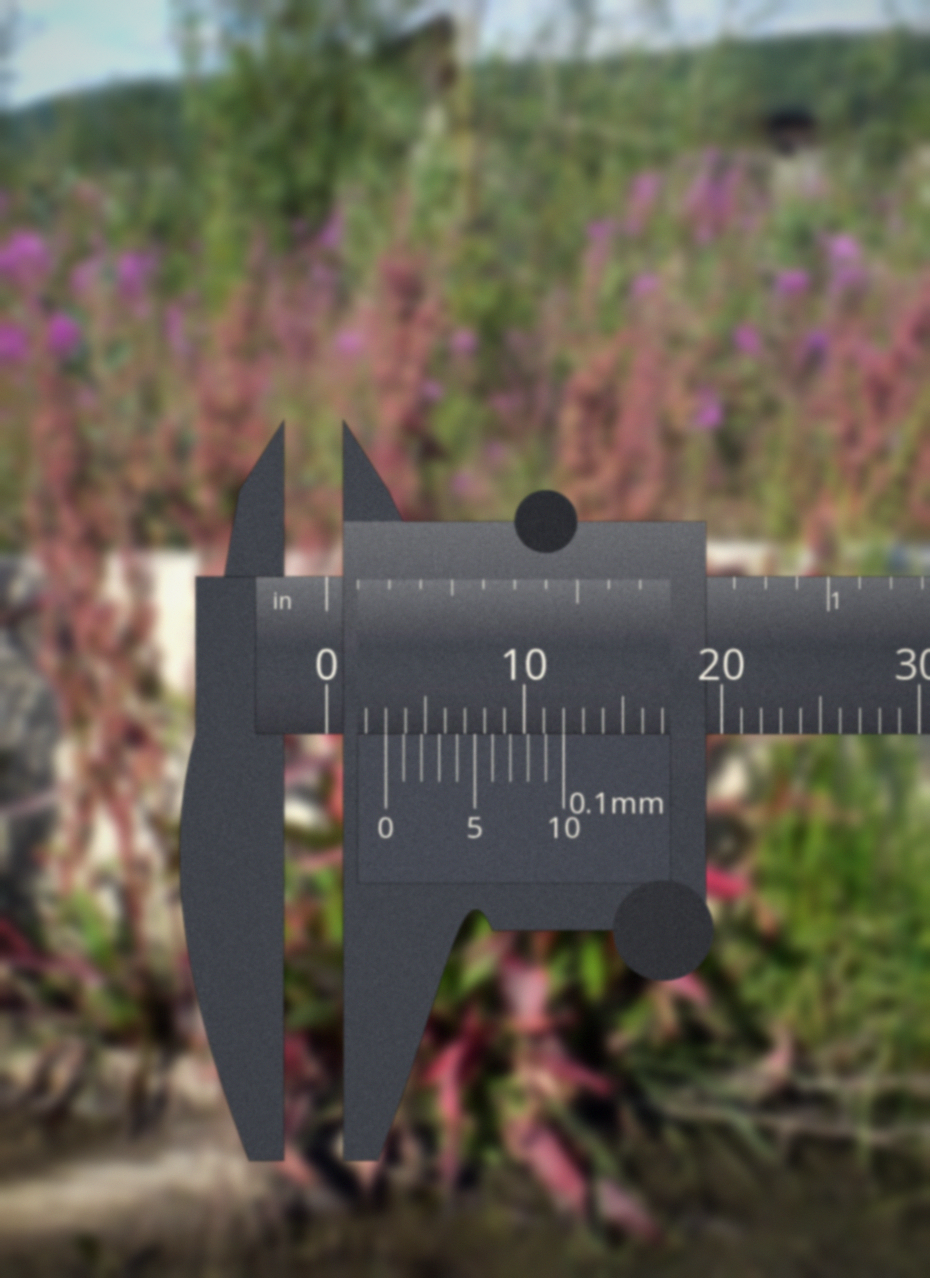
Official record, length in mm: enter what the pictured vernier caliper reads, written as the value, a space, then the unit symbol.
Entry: 3.0 mm
